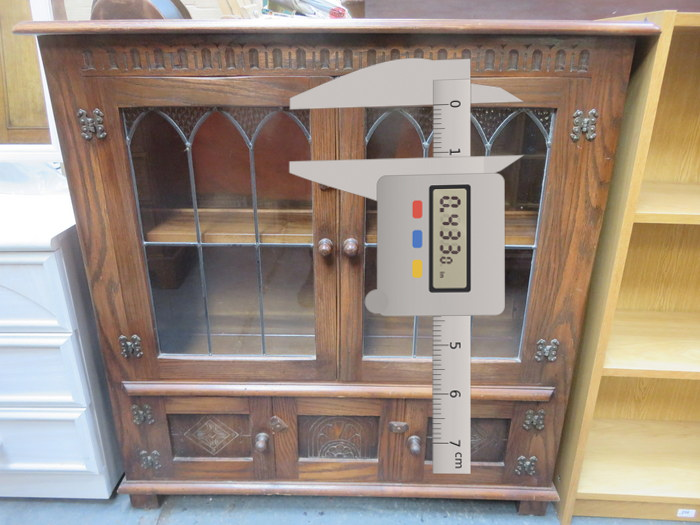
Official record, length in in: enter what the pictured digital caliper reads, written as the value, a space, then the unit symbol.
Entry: 0.4330 in
